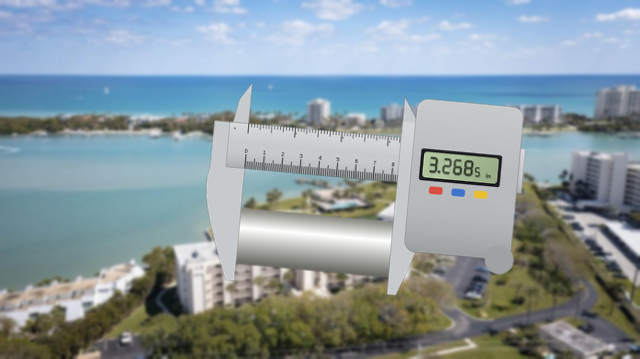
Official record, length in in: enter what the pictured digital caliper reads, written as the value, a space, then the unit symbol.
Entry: 3.2685 in
